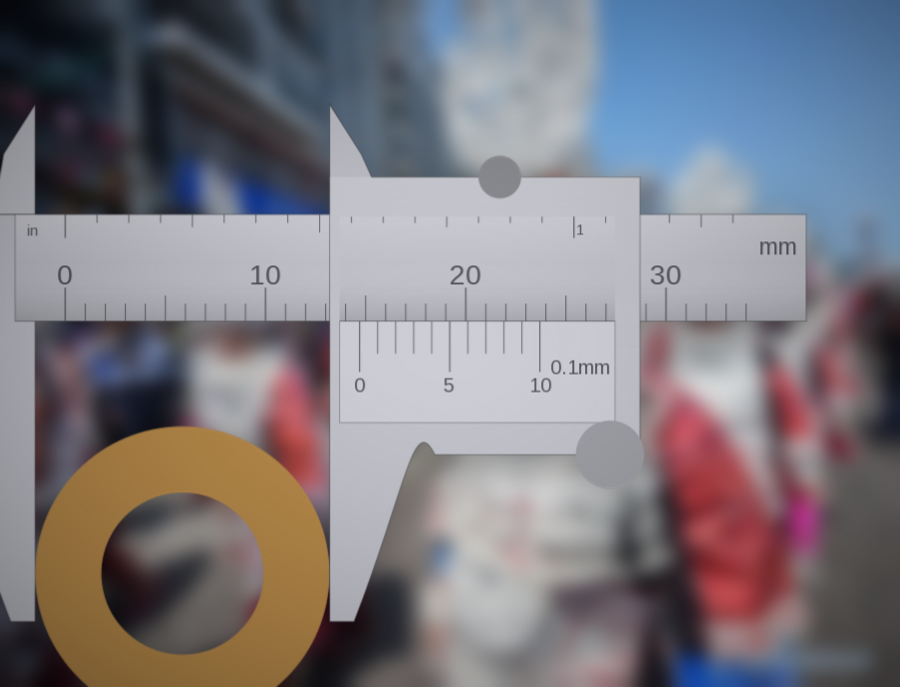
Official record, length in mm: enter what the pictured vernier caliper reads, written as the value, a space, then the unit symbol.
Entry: 14.7 mm
